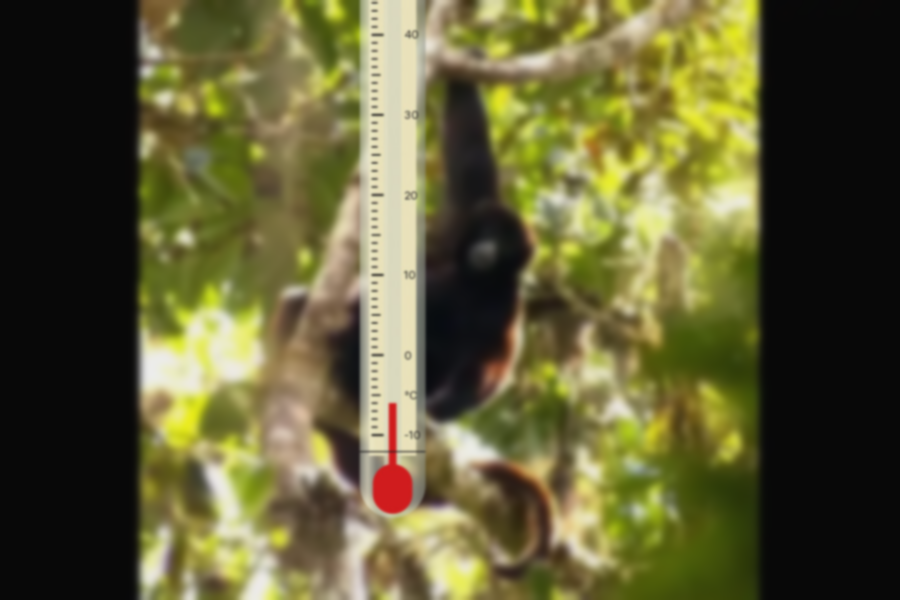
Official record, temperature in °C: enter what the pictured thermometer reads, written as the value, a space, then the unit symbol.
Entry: -6 °C
